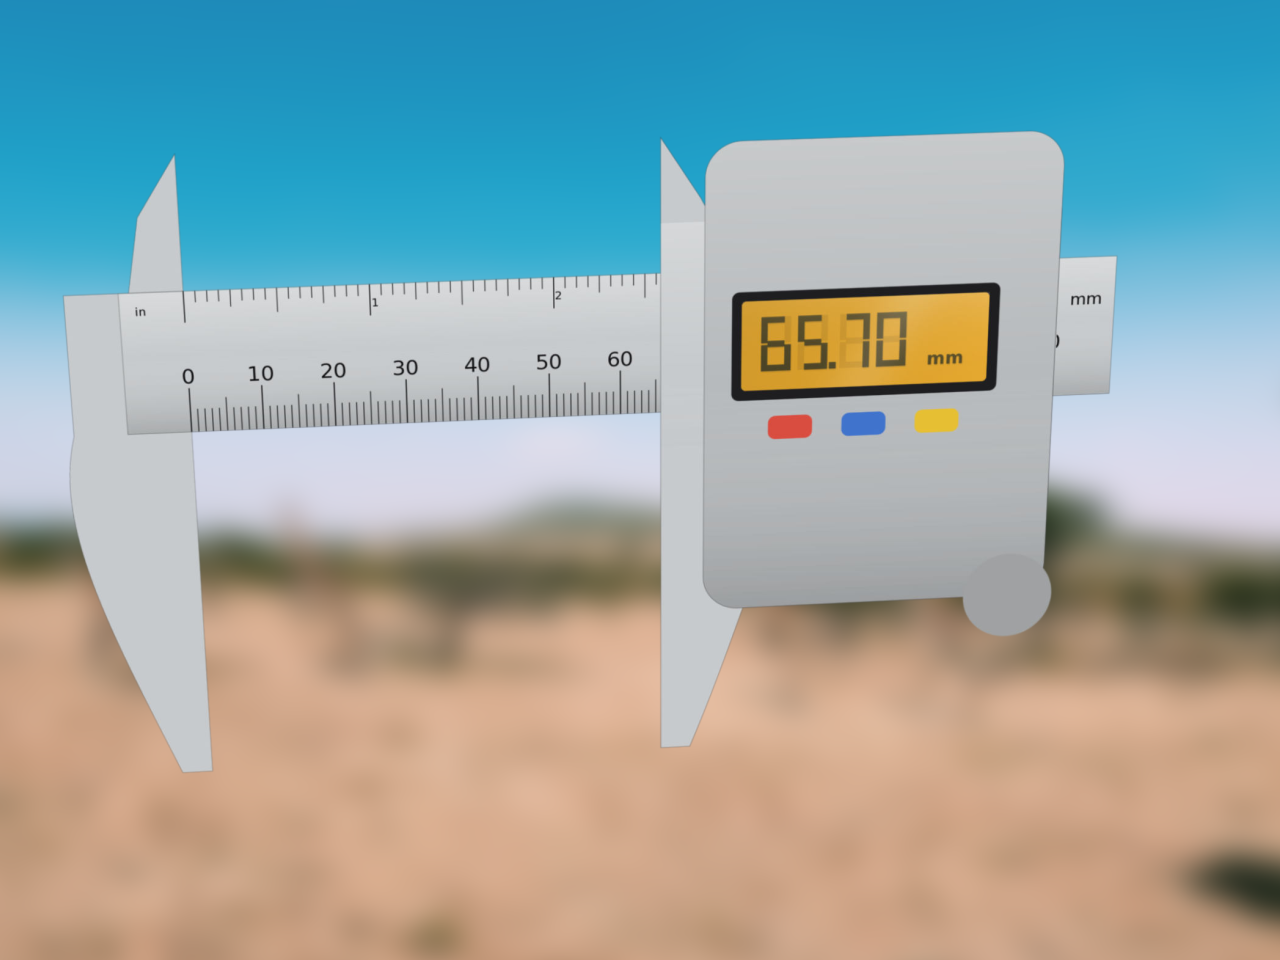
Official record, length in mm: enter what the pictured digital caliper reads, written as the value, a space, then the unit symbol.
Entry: 65.70 mm
